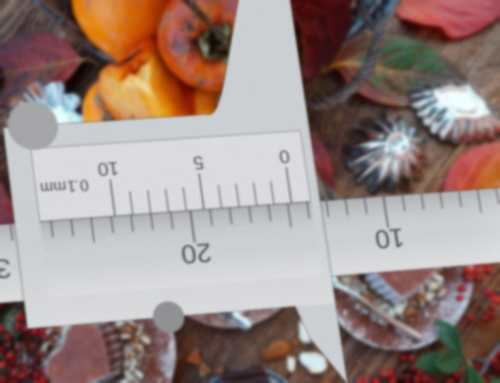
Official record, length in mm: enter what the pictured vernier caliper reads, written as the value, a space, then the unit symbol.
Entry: 14.8 mm
